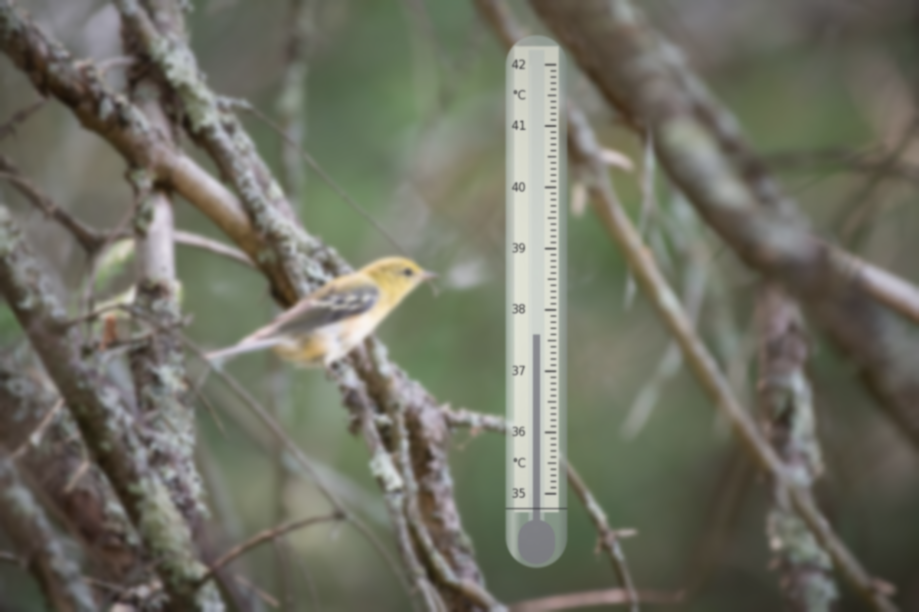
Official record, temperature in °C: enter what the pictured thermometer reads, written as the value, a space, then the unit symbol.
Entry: 37.6 °C
